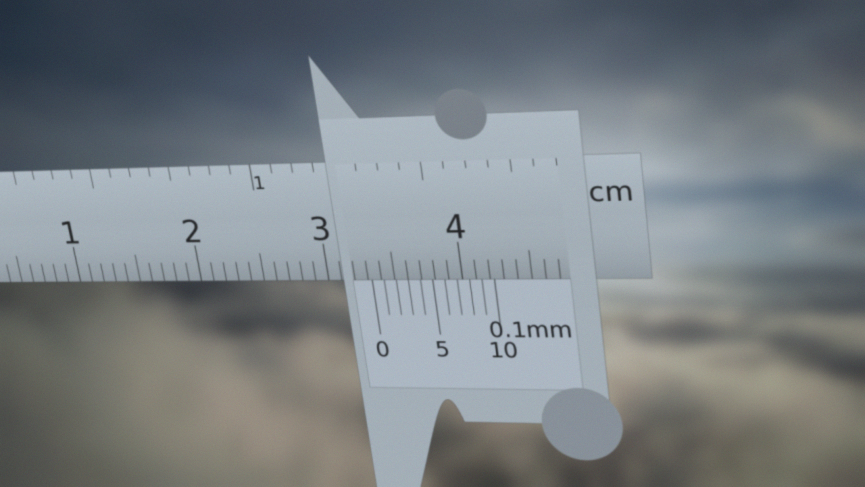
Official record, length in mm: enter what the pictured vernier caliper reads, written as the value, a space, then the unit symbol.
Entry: 33.3 mm
